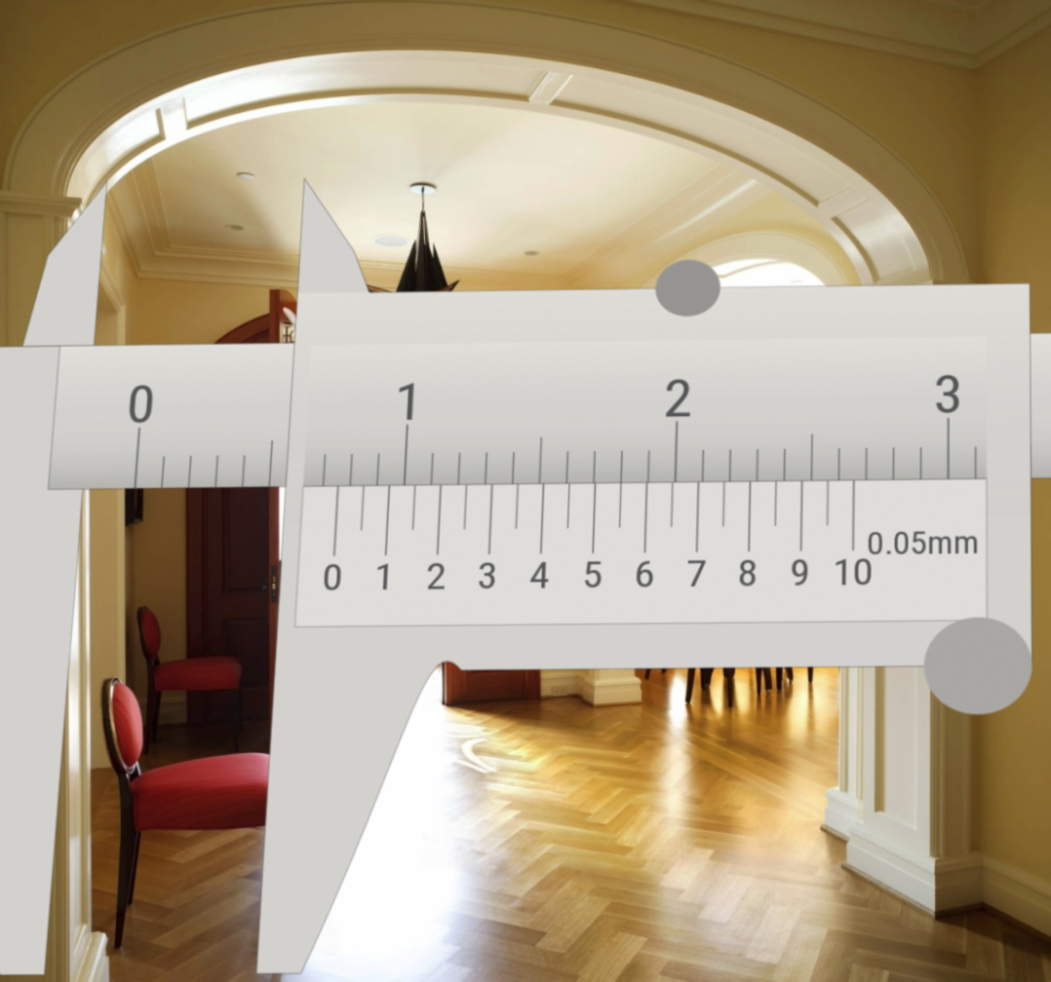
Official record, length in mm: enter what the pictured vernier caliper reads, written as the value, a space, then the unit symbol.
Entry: 7.55 mm
